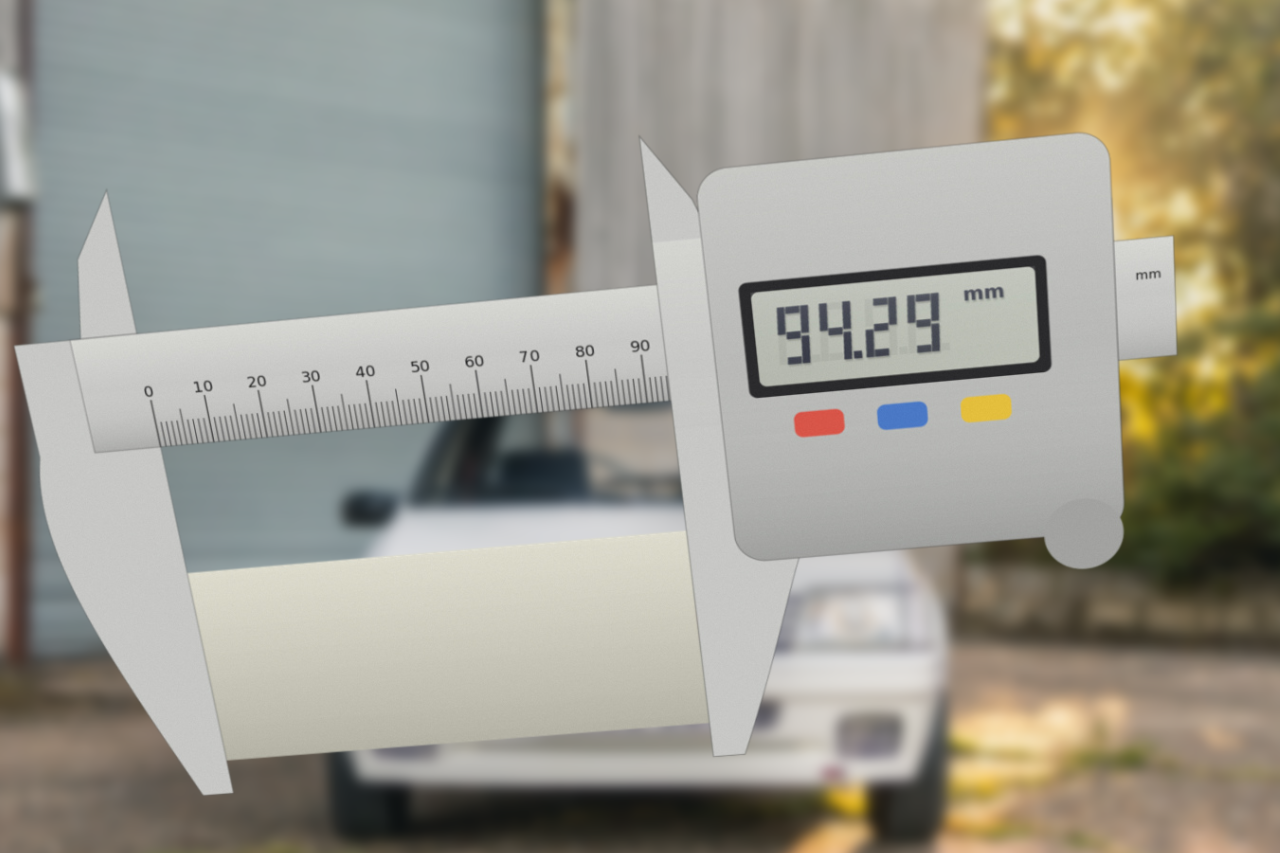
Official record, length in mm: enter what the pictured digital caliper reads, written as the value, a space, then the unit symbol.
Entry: 94.29 mm
